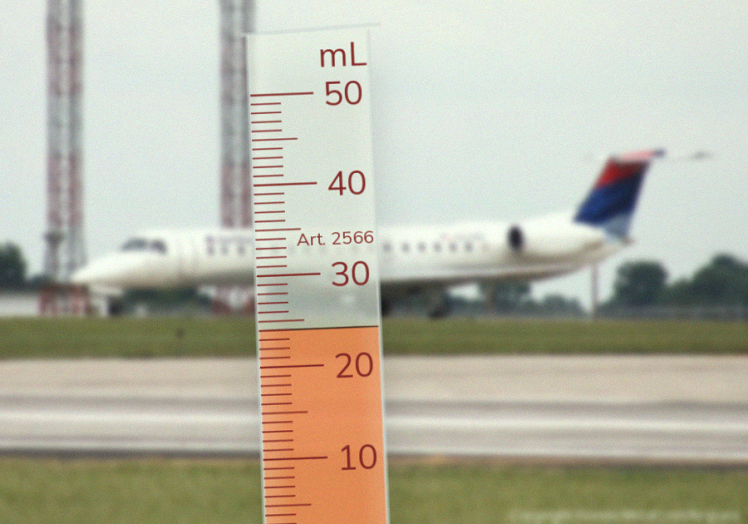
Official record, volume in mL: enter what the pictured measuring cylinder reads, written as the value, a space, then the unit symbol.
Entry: 24 mL
